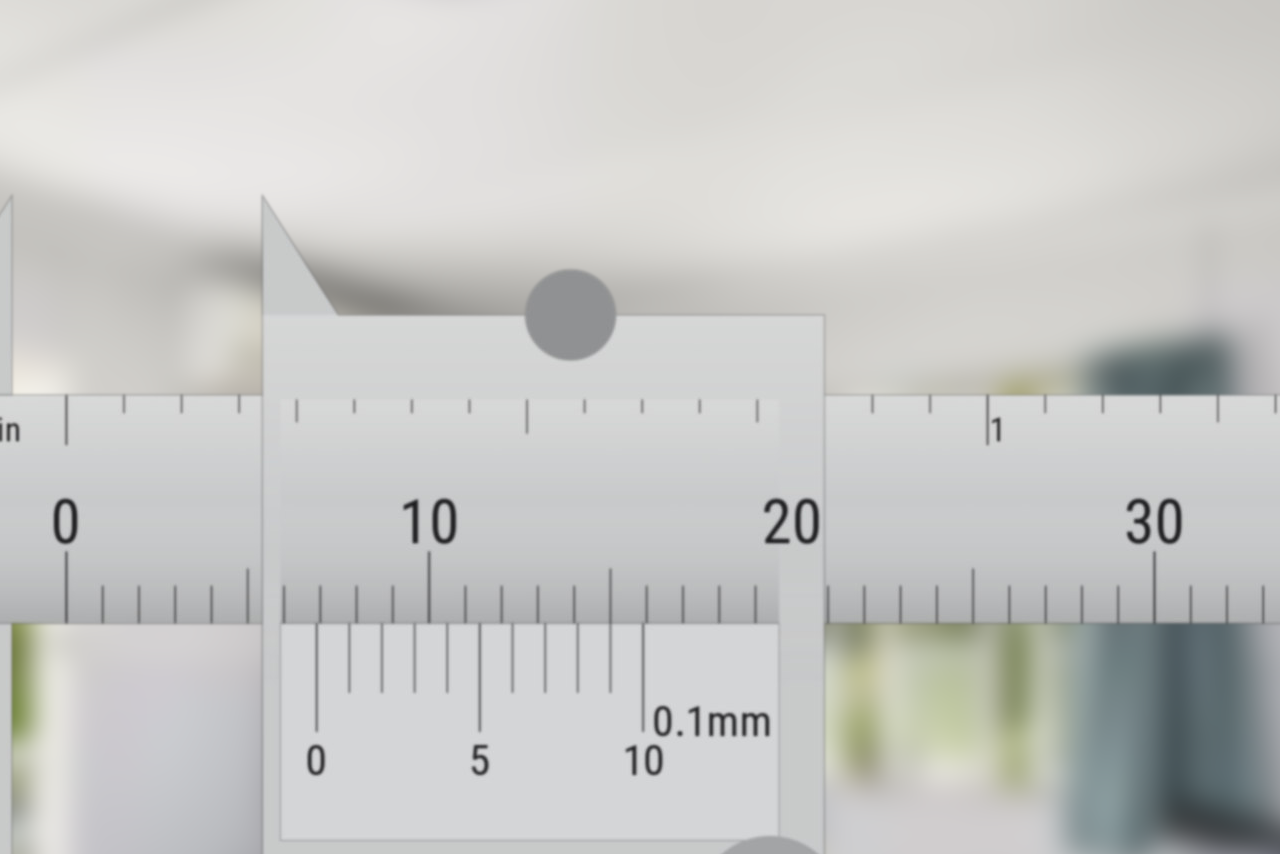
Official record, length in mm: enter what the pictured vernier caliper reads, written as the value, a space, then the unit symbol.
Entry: 6.9 mm
